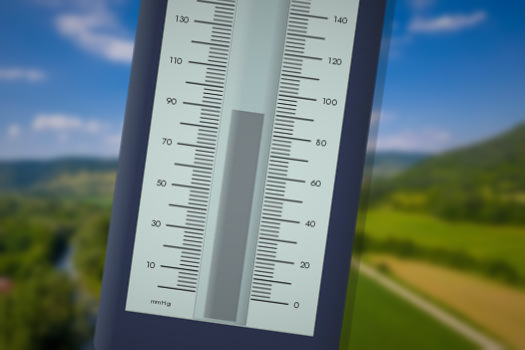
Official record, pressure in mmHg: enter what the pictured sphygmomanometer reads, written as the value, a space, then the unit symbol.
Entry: 90 mmHg
